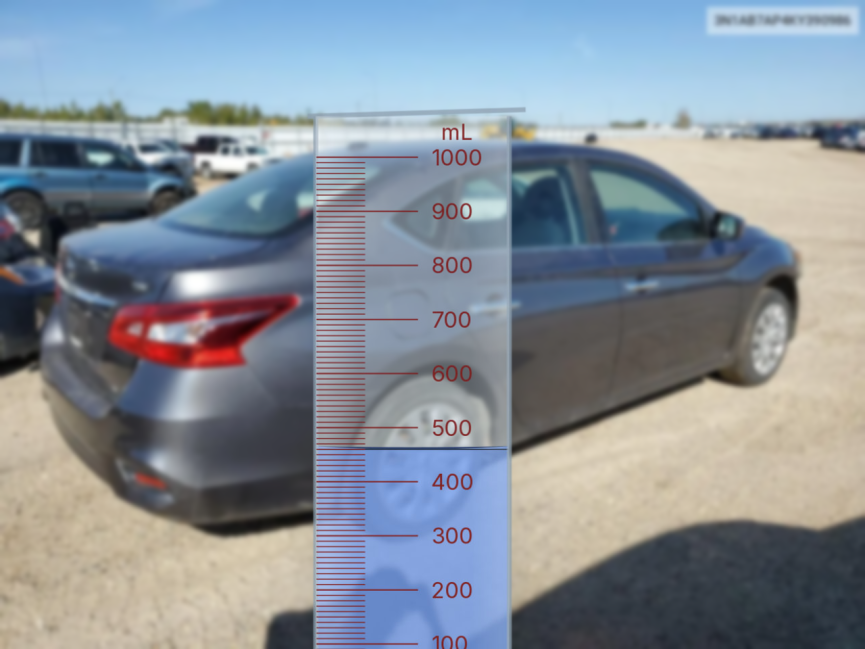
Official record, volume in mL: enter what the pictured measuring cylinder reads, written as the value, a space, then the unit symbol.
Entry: 460 mL
